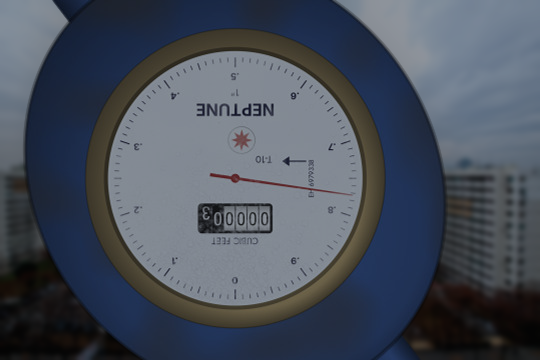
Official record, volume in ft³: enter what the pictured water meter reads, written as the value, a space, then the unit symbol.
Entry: 2.77 ft³
